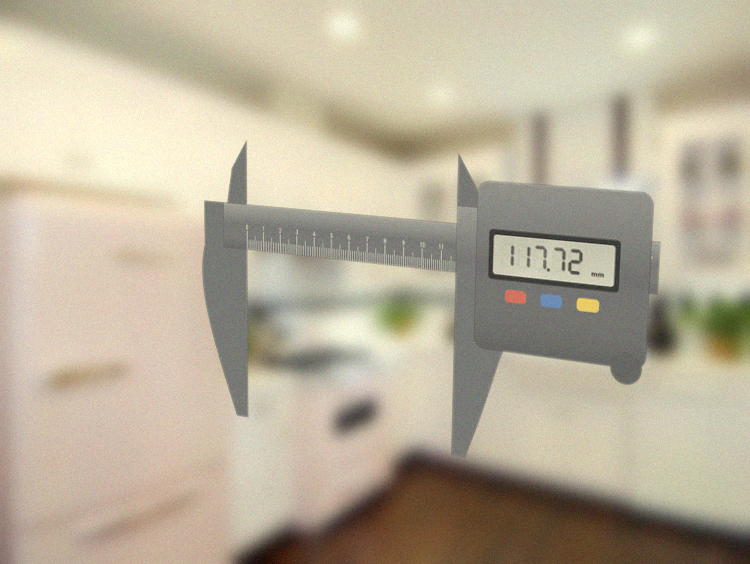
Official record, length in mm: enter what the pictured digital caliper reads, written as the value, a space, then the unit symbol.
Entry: 117.72 mm
